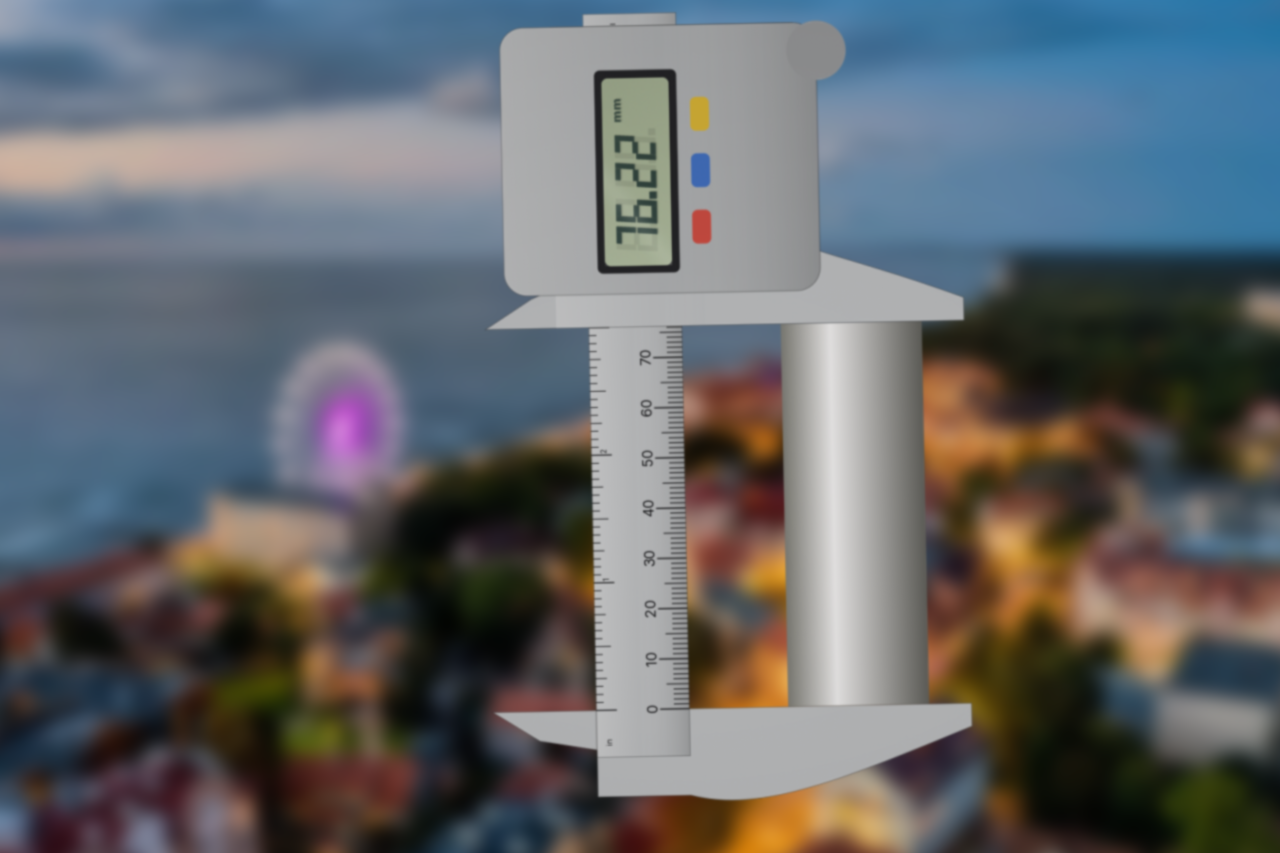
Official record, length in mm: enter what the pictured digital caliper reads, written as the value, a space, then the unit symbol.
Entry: 76.22 mm
